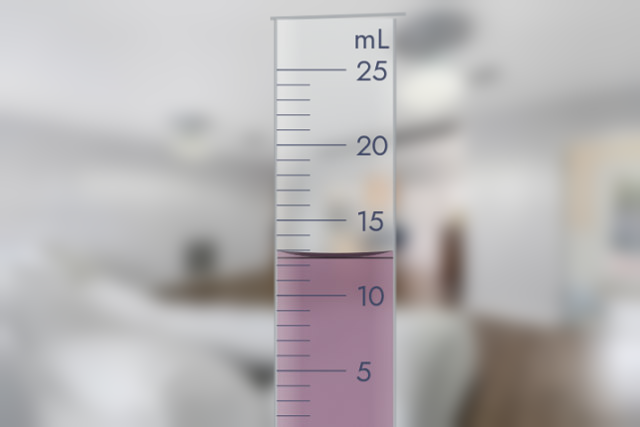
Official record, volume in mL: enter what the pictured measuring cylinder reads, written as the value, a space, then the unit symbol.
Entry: 12.5 mL
